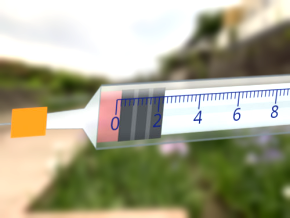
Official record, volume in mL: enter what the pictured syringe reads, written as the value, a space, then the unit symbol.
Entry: 0.2 mL
